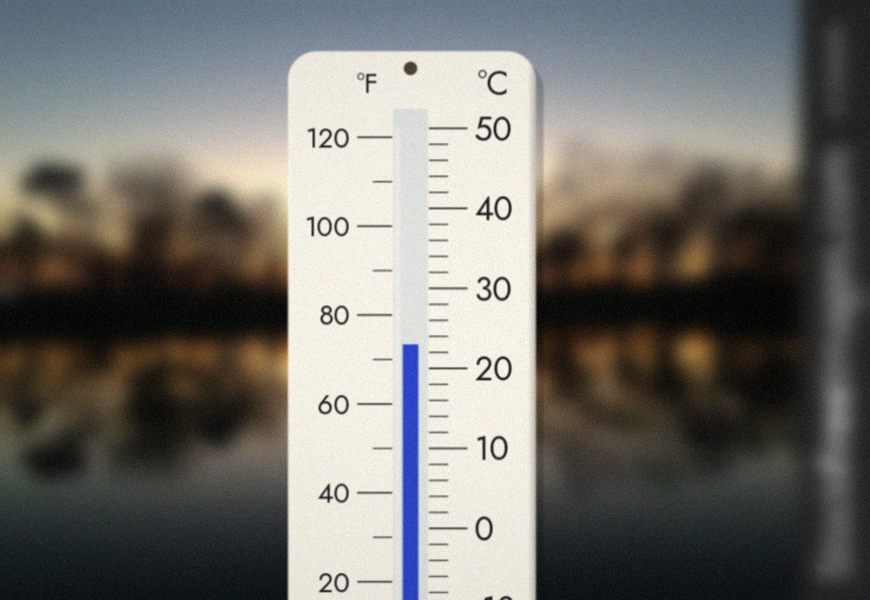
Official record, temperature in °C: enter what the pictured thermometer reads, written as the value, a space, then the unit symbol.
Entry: 23 °C
